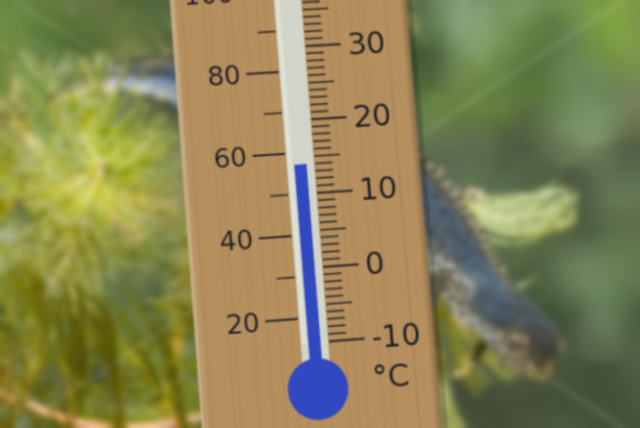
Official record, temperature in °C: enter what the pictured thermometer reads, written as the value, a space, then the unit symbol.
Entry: 14 °C
